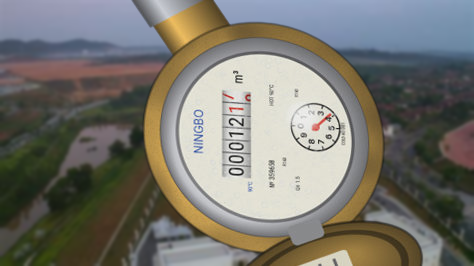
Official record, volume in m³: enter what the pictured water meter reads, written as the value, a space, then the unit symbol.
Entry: 12.173 m³
